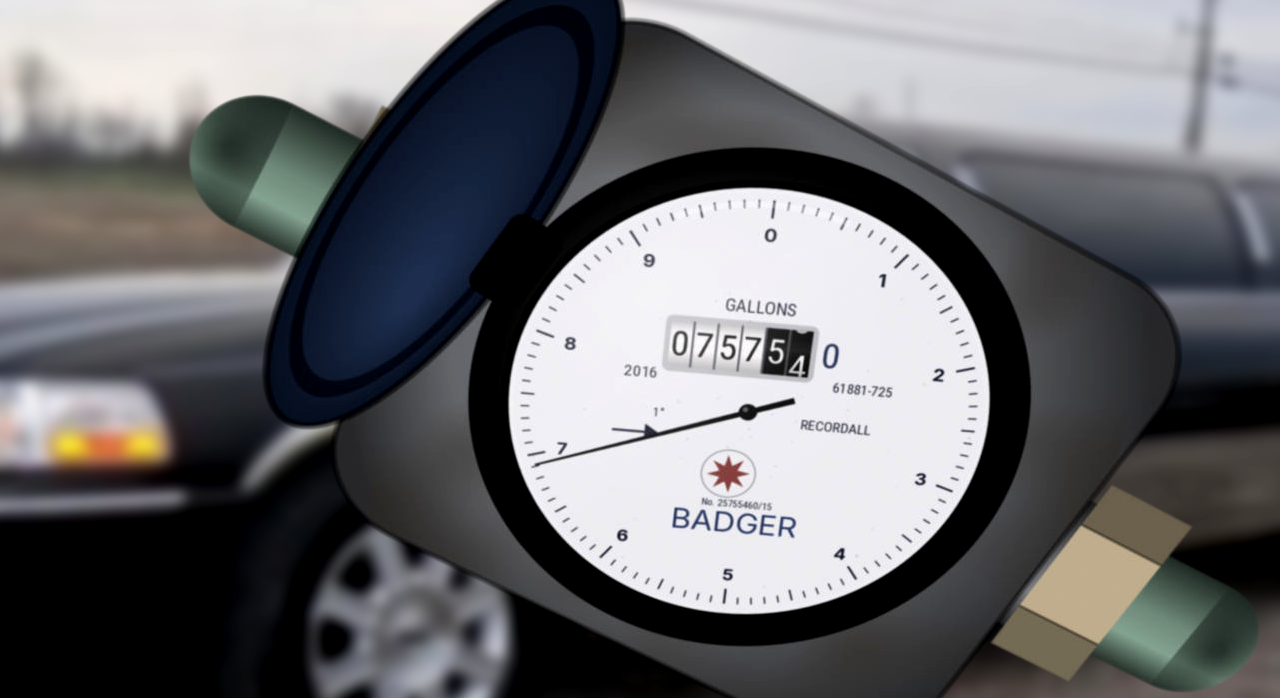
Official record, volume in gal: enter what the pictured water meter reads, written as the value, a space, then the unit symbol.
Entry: 757536.9 gal
